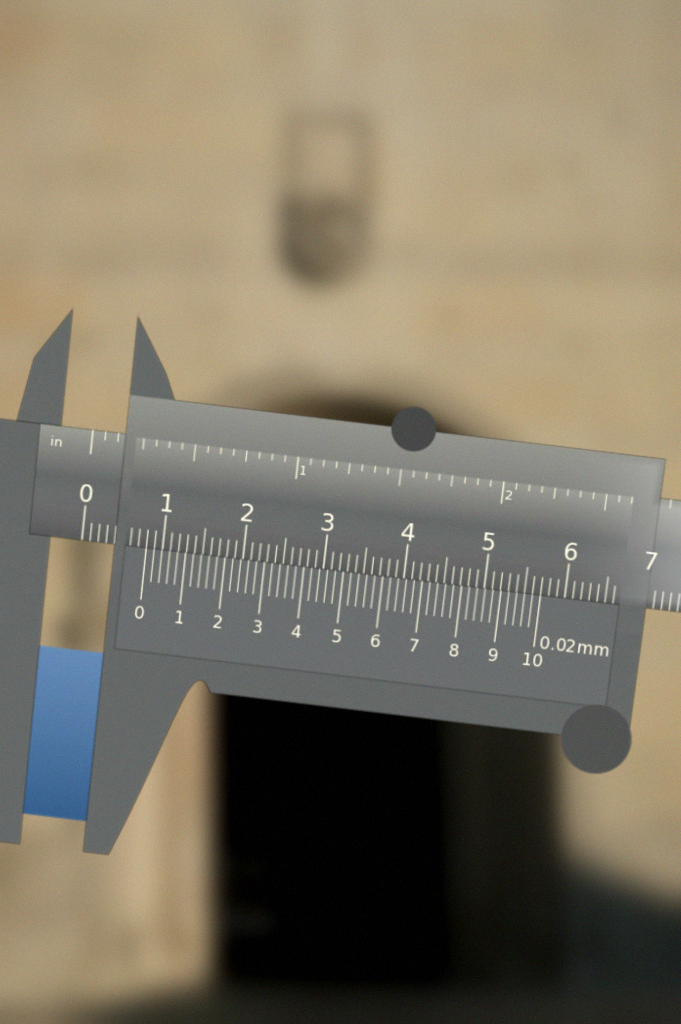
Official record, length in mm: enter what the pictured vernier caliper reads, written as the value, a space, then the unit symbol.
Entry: 8.0 mm
